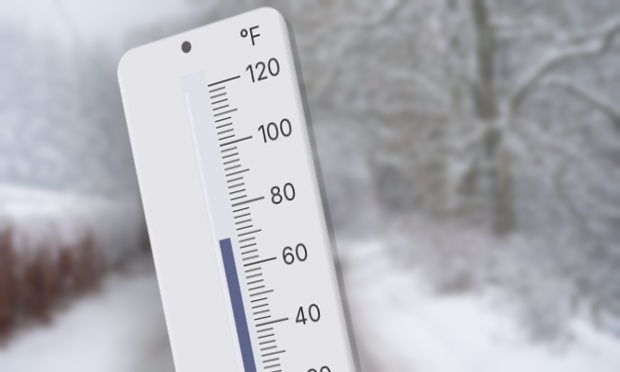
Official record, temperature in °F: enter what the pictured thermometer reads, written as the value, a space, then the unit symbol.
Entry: 70 °F
